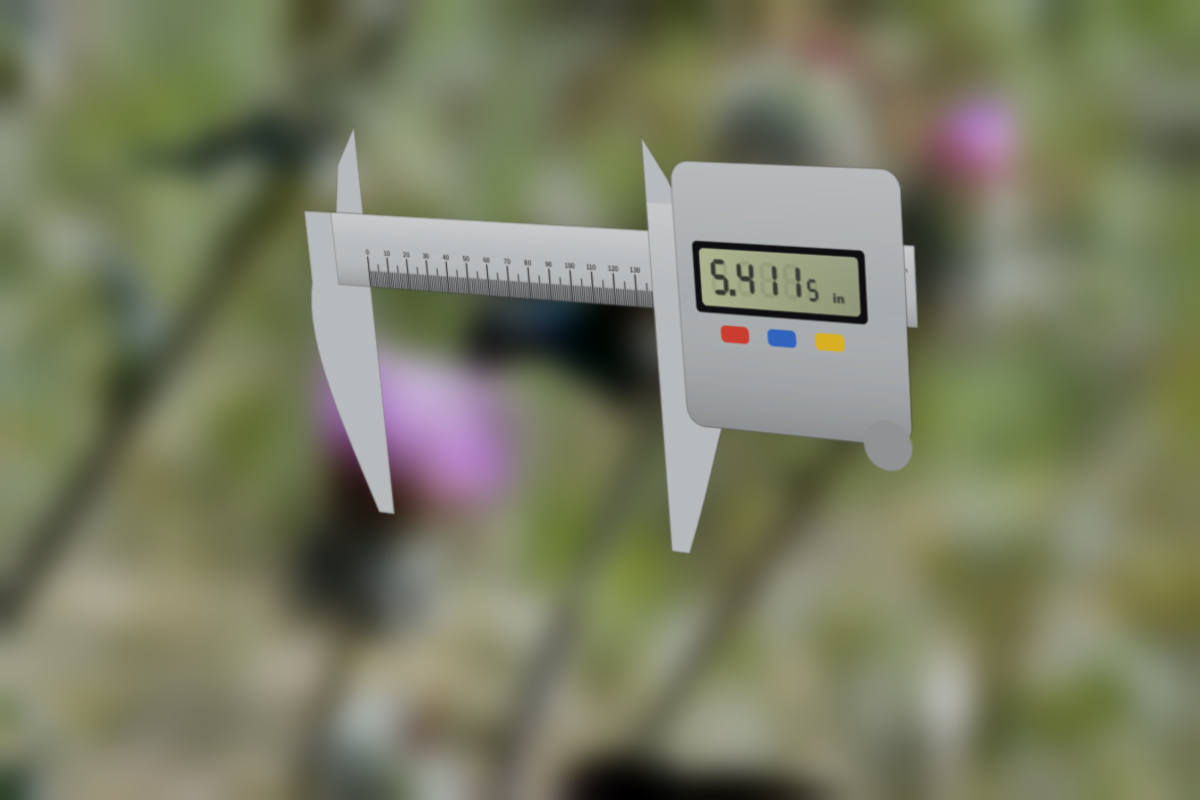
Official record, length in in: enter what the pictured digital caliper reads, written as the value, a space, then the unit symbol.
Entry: 5.4115 in
